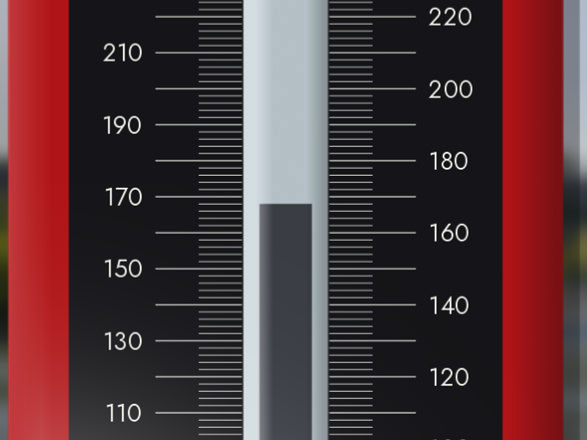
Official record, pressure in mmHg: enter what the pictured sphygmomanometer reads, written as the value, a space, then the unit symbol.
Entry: 168 mmHg
